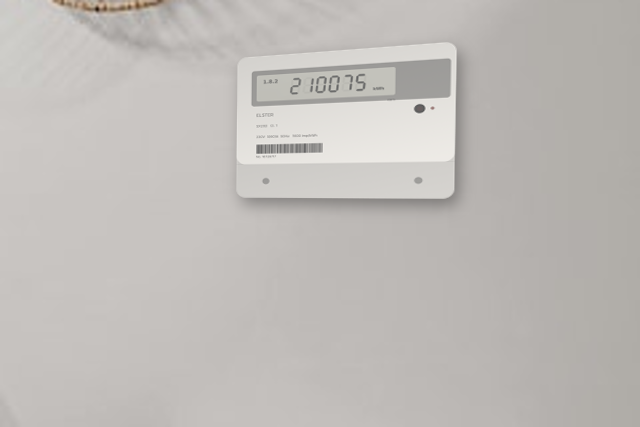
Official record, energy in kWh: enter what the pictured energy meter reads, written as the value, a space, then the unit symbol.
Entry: 210075 kWh
